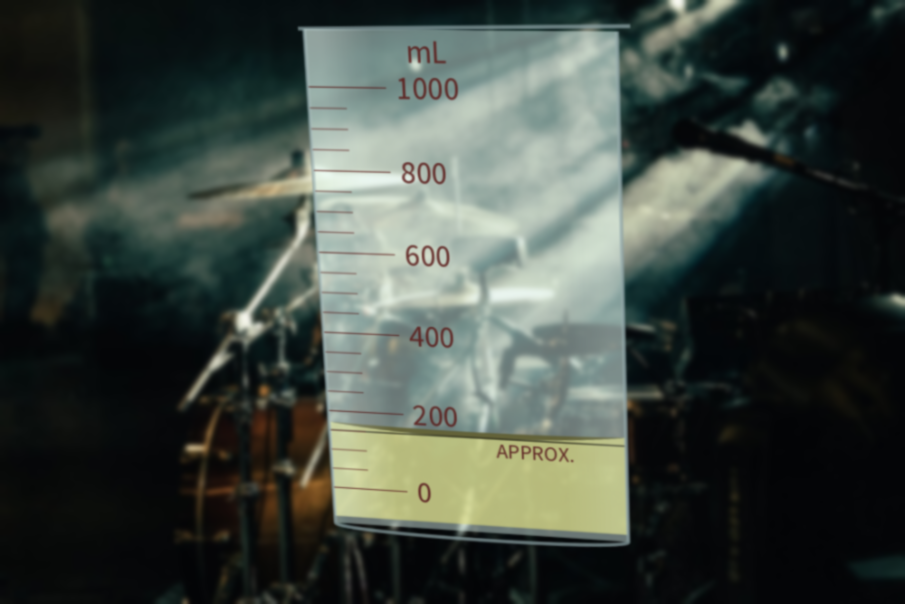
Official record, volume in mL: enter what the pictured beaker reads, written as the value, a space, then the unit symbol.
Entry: 150 mL
